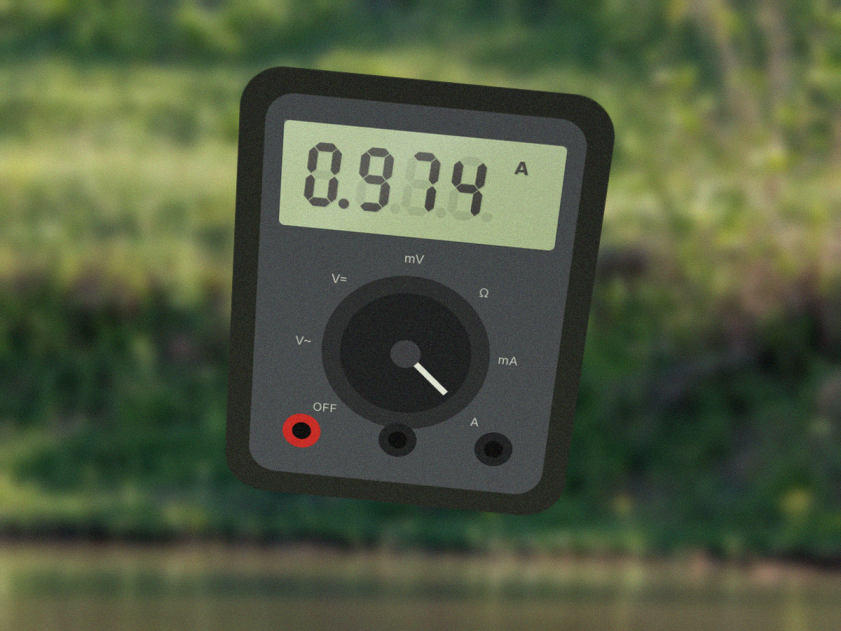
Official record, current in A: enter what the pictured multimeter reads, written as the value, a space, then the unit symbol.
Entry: 0.974 A
